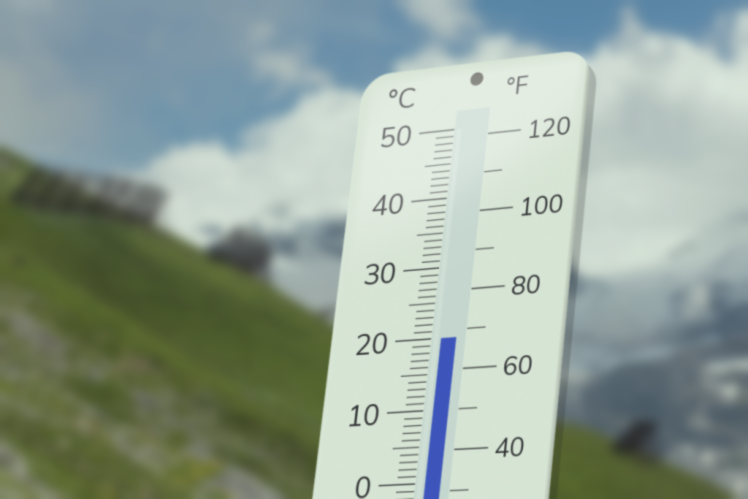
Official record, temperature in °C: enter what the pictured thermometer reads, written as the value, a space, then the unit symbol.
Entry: 20 °C
